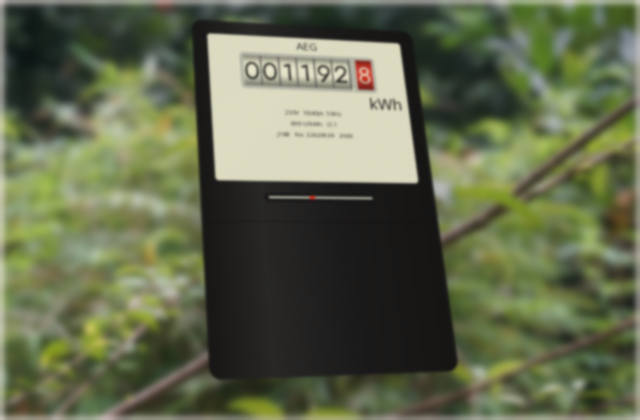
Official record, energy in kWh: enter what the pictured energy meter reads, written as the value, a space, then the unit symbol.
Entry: 1192.8 kWh
